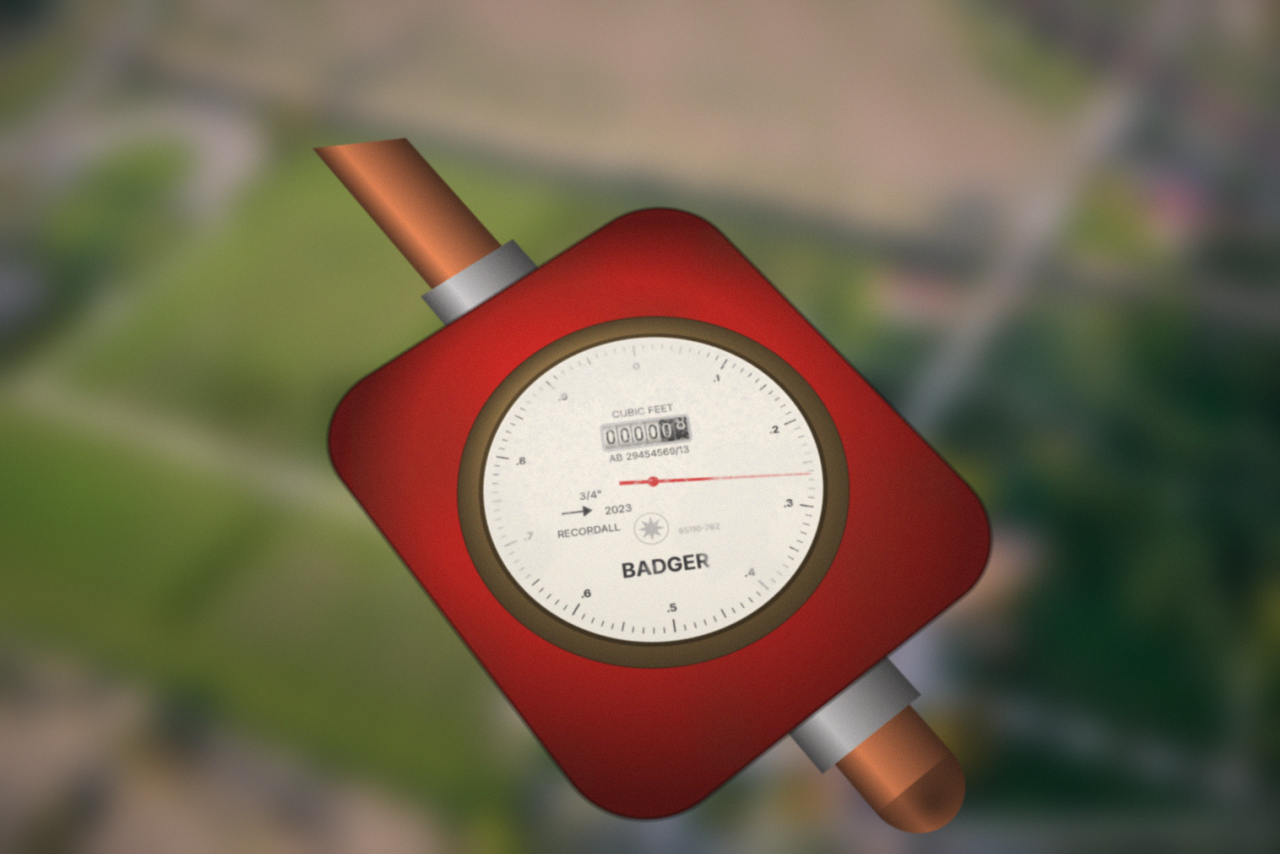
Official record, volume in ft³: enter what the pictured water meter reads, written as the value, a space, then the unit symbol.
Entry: 8.26 ft³
